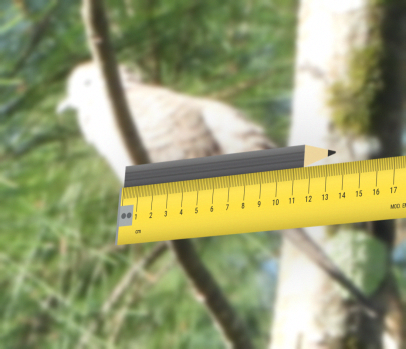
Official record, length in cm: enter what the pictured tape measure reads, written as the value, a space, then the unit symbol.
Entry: 13.5 cm
